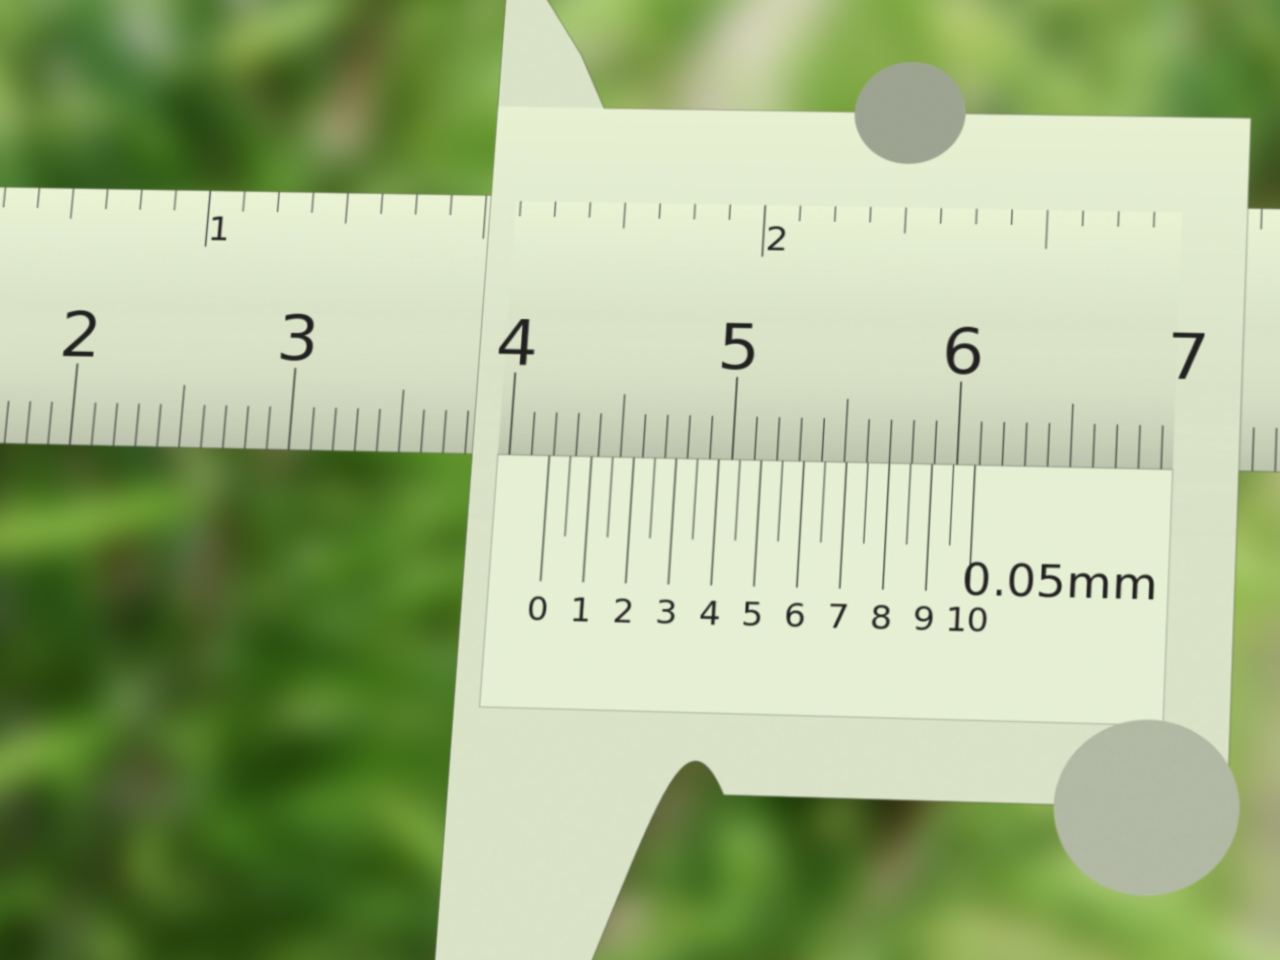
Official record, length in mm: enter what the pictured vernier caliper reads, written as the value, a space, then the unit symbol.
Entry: 41.8 mm
